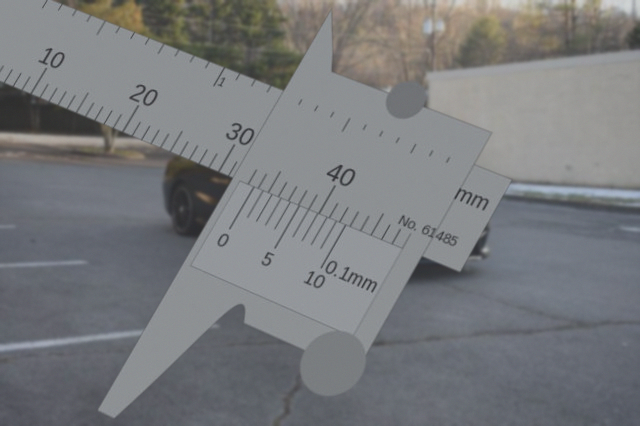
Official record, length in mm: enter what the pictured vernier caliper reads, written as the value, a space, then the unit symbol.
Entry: 33.6 mm
